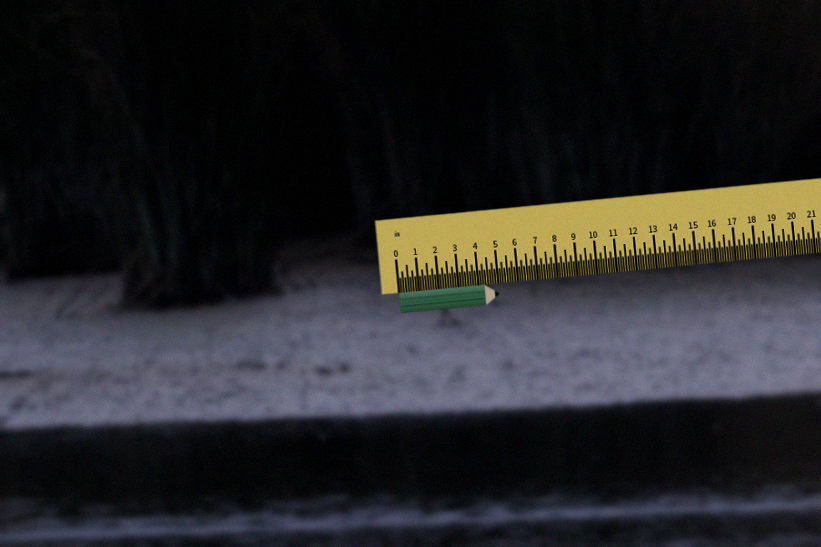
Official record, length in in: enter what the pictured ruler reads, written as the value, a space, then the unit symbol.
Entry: 5 in
